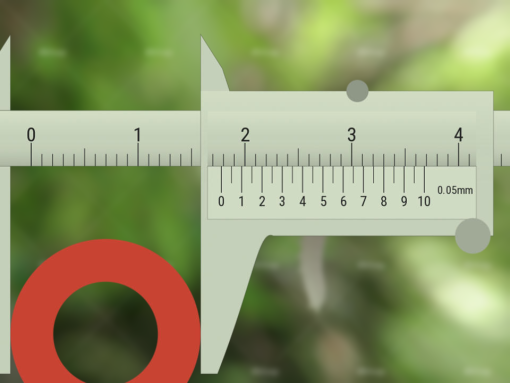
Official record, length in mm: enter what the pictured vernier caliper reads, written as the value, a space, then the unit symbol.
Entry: 17.8 mm
